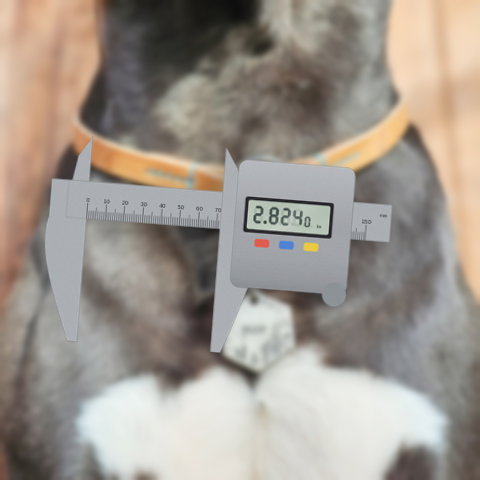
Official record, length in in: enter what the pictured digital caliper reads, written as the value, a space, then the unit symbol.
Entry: 2.8240 in
